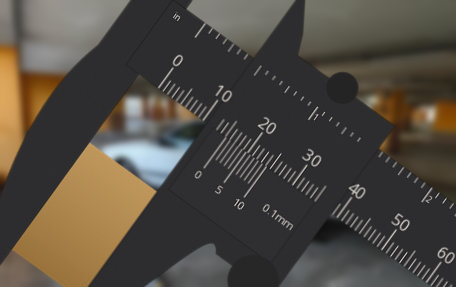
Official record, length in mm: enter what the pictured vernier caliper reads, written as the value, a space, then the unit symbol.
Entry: 15.2 mm
